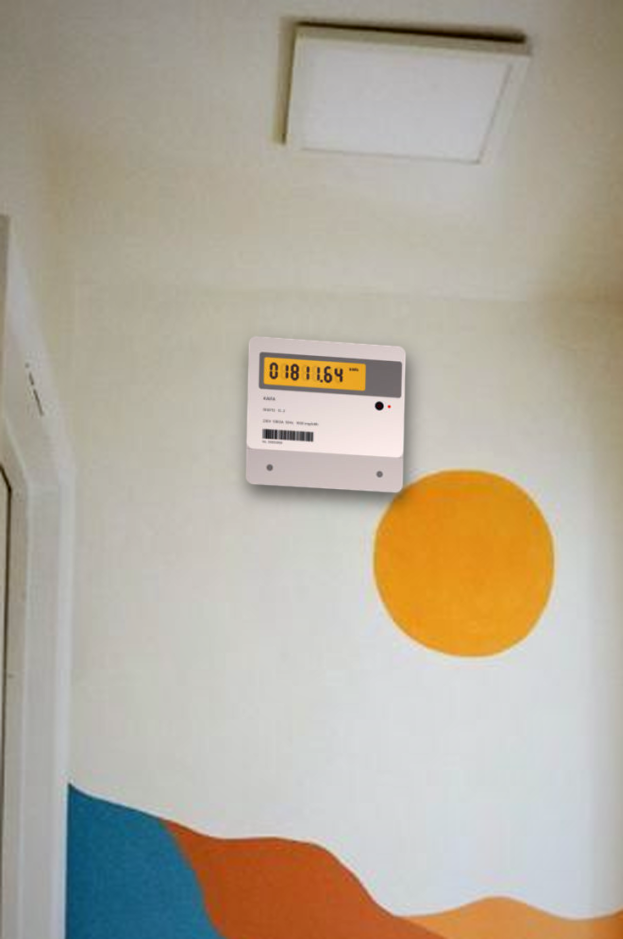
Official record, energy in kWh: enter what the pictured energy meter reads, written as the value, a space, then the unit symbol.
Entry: 1811.64 kWh
